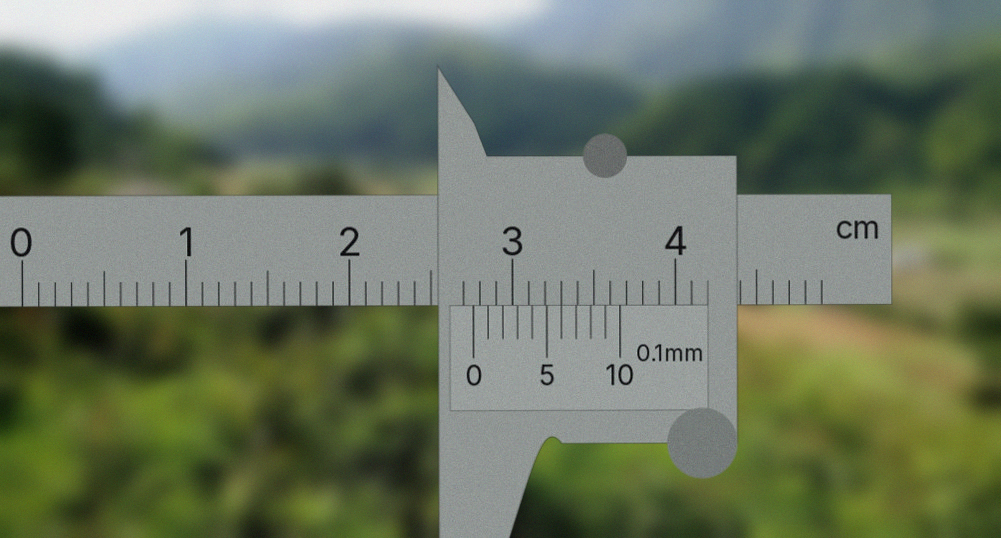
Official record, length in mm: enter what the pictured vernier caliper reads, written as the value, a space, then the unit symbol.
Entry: 27.6 mm
